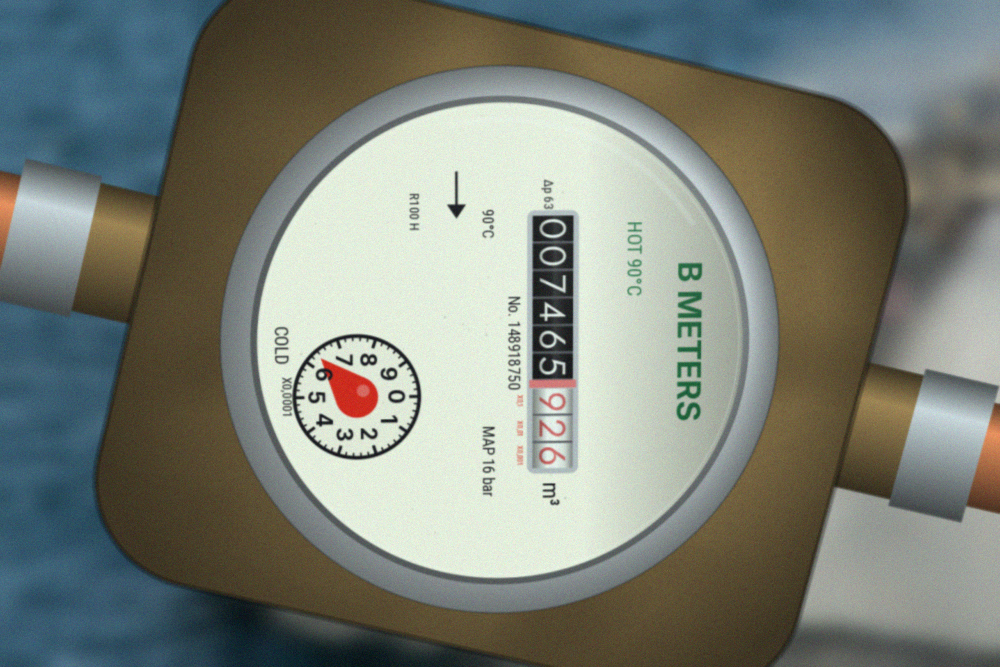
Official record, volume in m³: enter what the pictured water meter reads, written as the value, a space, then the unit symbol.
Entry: 7465.9266 m³
